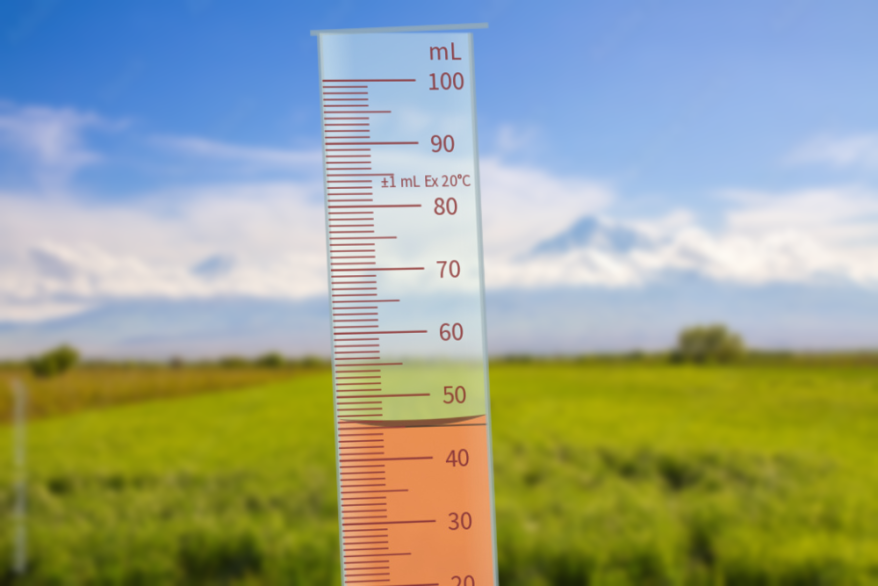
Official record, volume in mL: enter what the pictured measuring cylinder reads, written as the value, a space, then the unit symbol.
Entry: 45 mL
